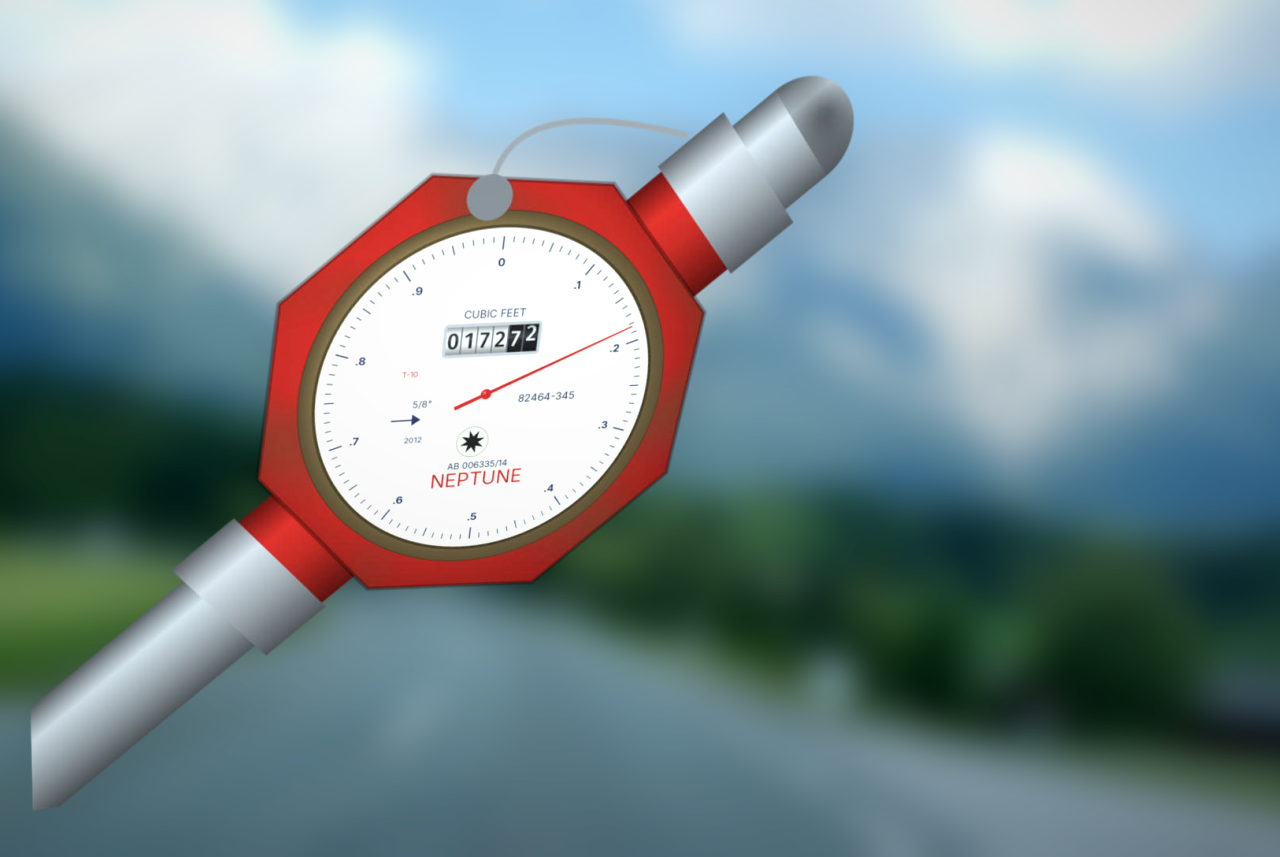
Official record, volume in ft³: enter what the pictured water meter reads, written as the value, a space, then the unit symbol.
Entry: 17272.18 ft³
